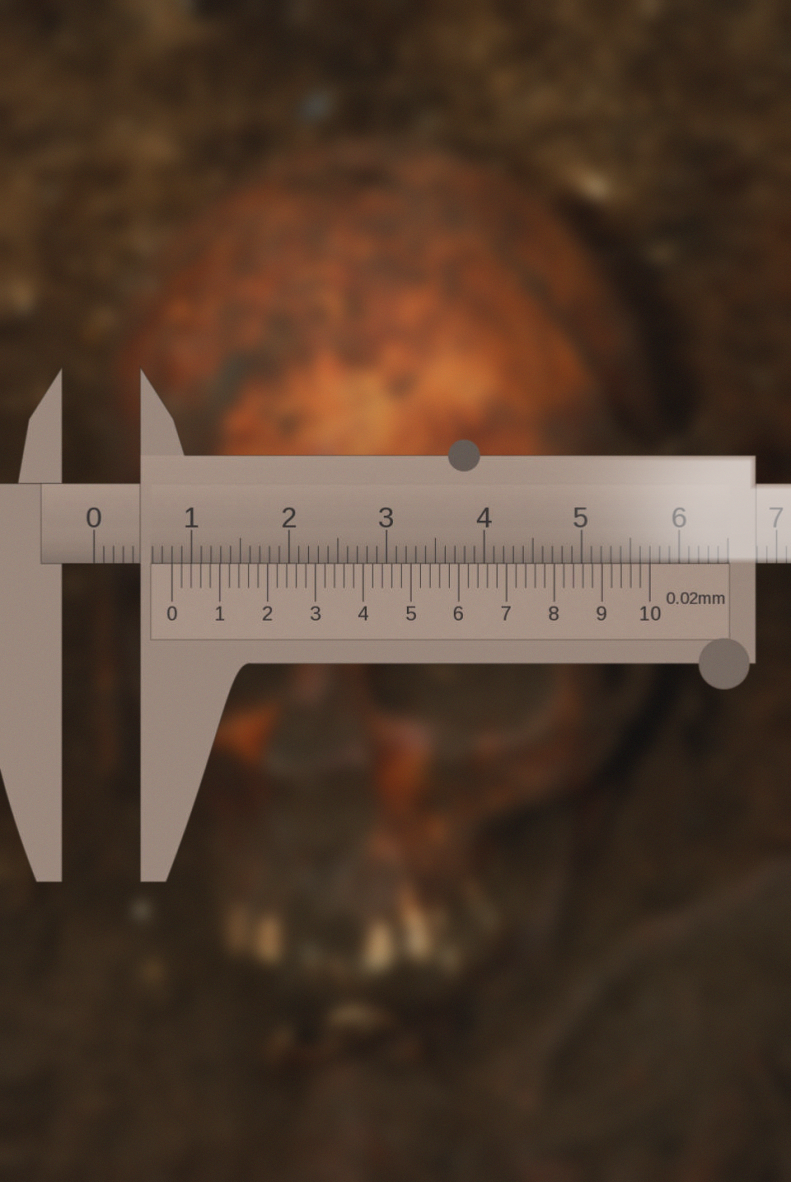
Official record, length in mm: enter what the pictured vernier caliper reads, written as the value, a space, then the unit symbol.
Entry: 8.0 mm
